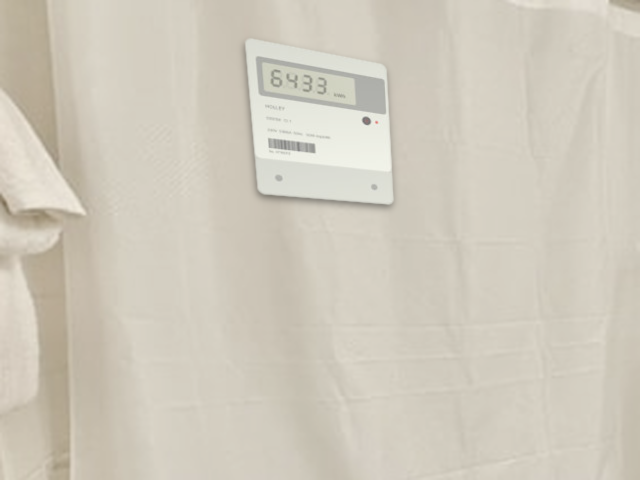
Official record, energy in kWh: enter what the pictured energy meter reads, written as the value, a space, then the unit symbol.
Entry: 6433 kWh
